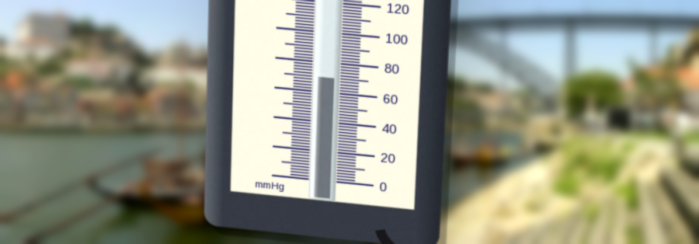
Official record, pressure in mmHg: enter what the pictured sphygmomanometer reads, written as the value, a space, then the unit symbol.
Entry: 70 mmHg
